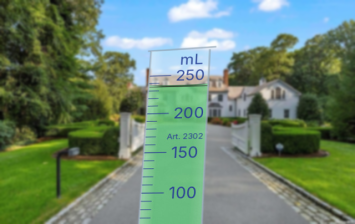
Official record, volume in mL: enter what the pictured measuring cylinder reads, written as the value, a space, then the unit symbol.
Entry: 235 mL
